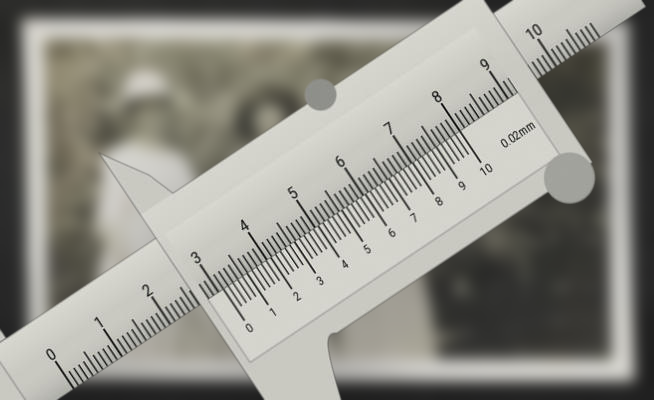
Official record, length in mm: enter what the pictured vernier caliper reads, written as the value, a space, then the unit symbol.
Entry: 31.0 mm
